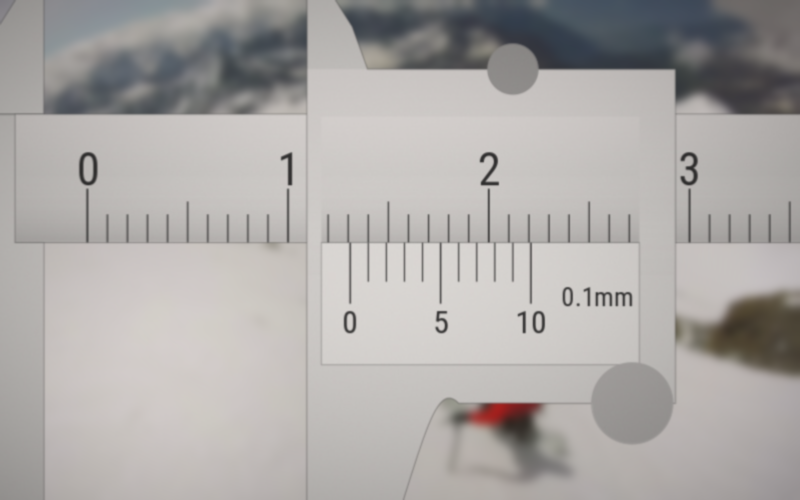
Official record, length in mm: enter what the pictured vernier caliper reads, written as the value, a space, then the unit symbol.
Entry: 13.1 mm
